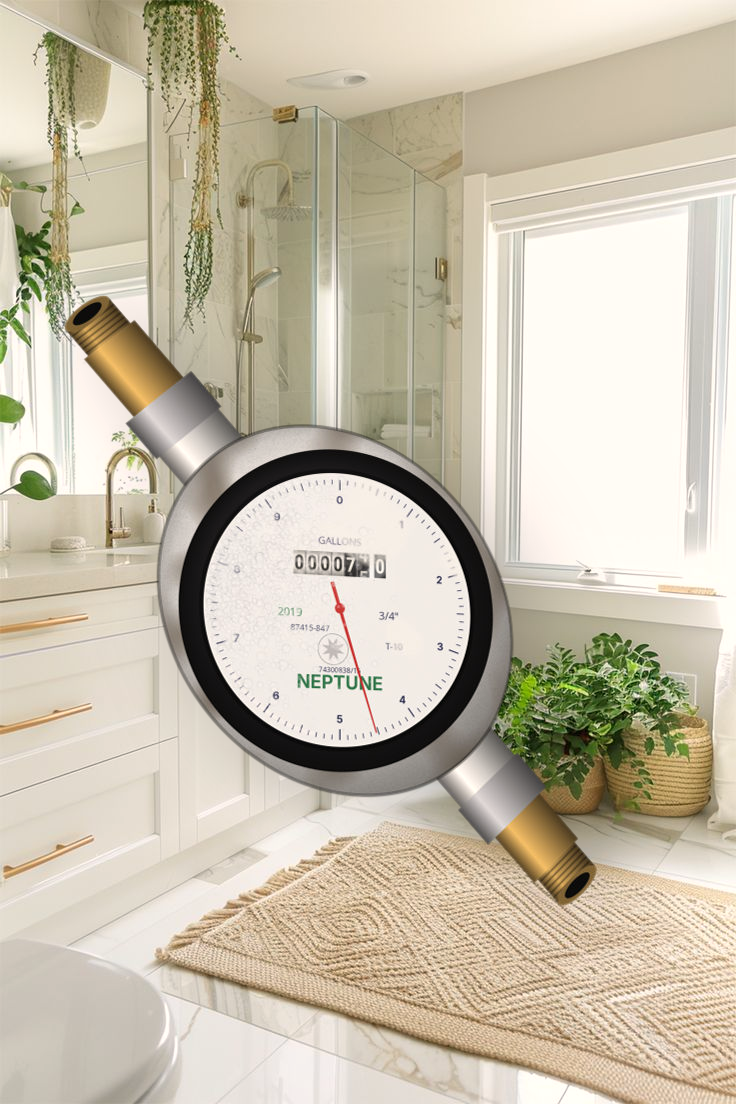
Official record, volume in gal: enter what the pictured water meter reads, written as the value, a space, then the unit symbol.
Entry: 744.5 gal
